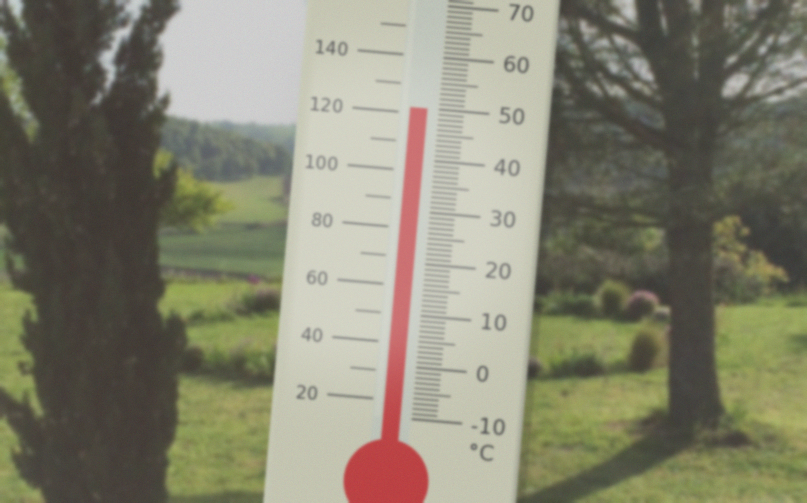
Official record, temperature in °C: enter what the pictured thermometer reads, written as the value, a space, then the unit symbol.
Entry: 50 °C
